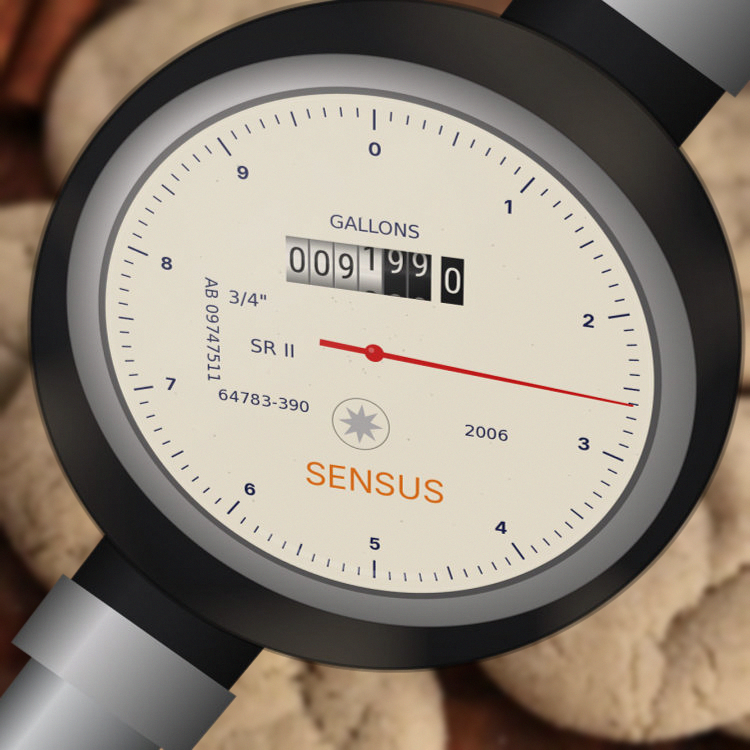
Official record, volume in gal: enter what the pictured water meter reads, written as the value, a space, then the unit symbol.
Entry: 91992.6 gal
